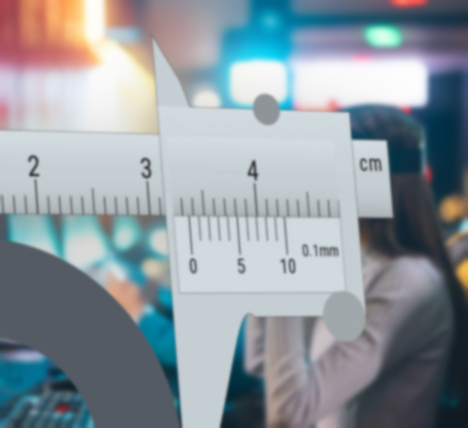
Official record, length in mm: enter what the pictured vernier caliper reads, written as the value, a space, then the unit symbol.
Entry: 33.6 mm
